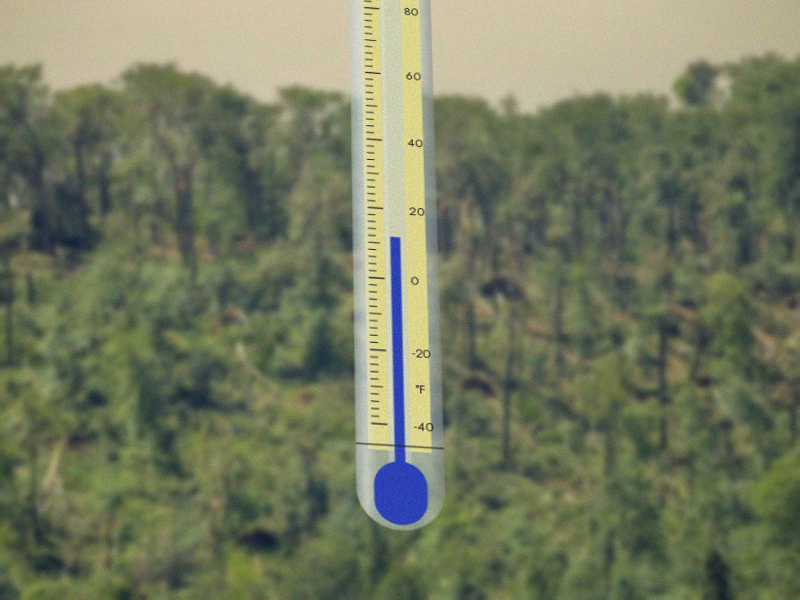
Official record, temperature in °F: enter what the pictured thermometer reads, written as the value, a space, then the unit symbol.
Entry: 12 °F
